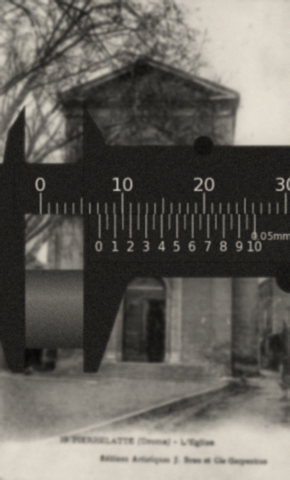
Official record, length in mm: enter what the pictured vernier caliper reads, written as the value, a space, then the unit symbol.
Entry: 7.2 mm
